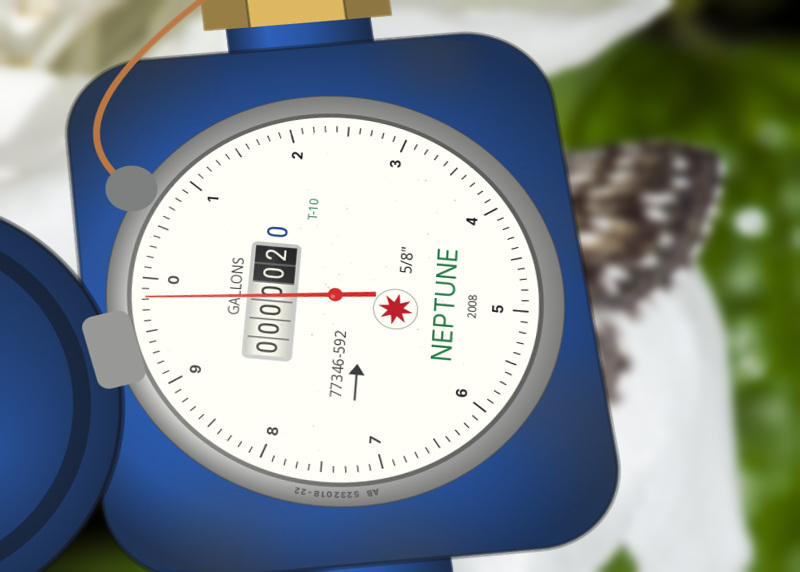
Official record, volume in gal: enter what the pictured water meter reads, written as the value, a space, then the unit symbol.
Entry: 19.8 gal
